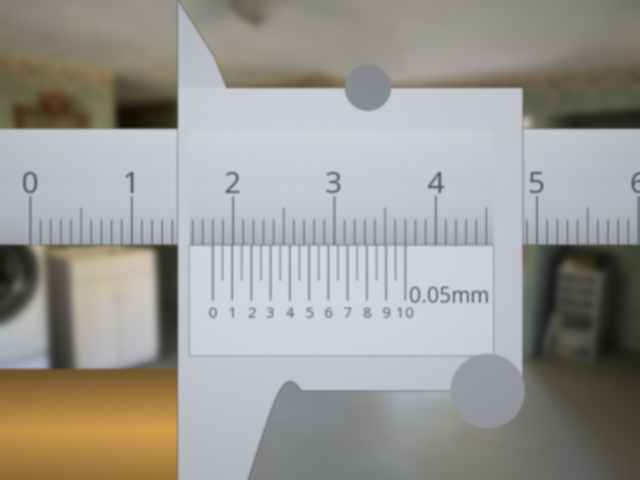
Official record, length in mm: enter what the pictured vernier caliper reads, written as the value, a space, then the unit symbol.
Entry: 18.0 mm
